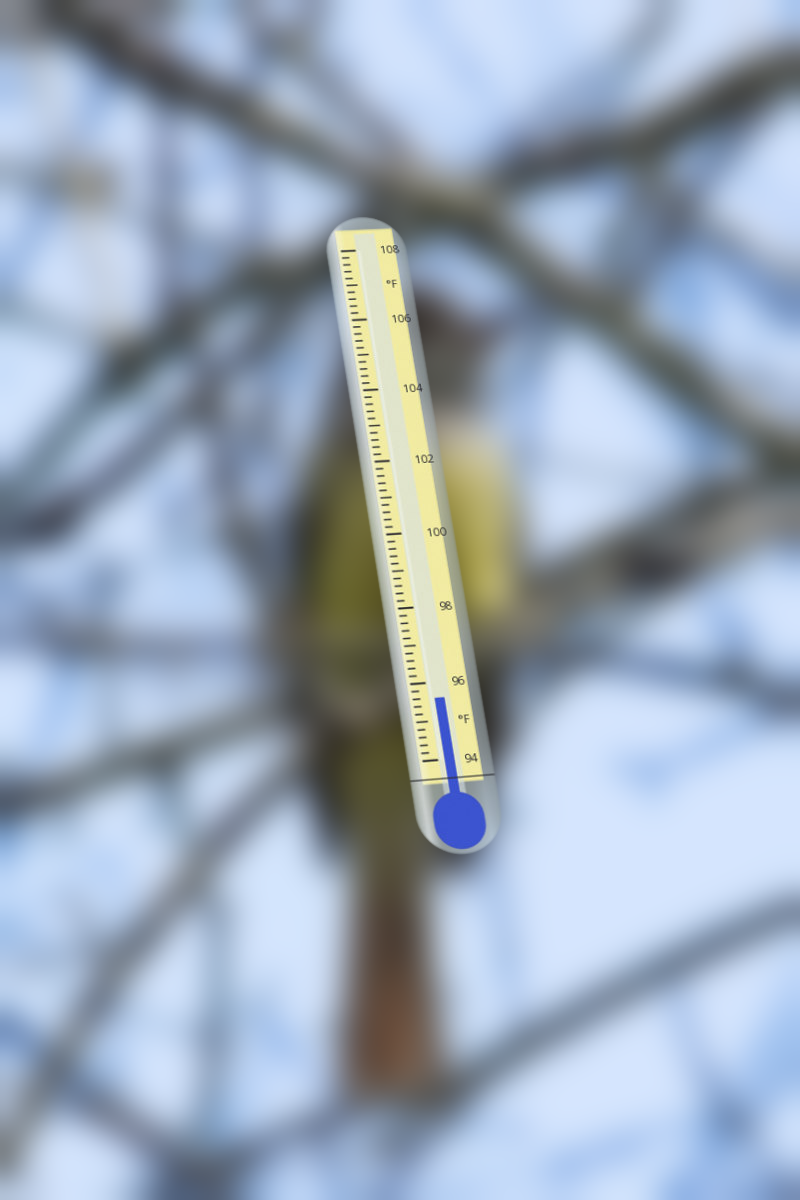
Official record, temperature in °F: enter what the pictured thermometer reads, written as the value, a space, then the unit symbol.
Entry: 95.6 °F
